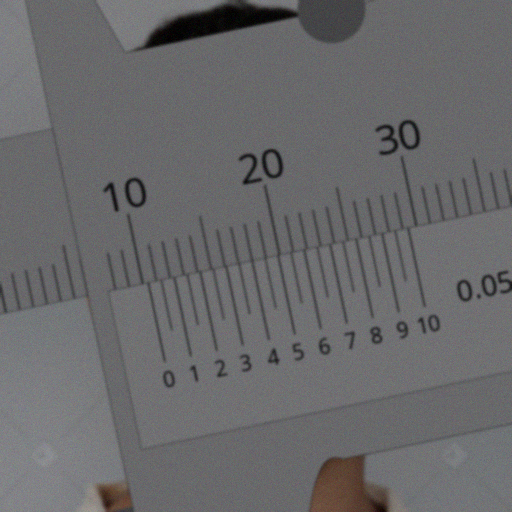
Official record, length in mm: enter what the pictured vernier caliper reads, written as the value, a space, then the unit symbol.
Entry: 10.4 mm
